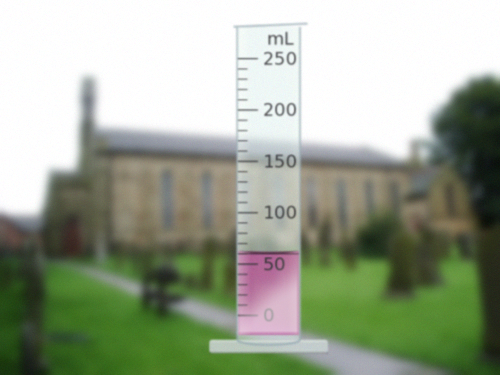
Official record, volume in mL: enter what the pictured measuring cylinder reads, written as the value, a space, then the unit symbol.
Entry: 60 mL
